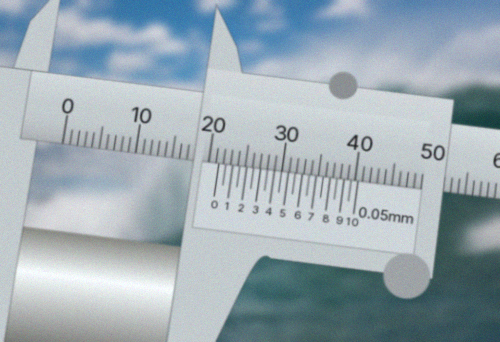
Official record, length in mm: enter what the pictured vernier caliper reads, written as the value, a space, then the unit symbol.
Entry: 21.4 mm
